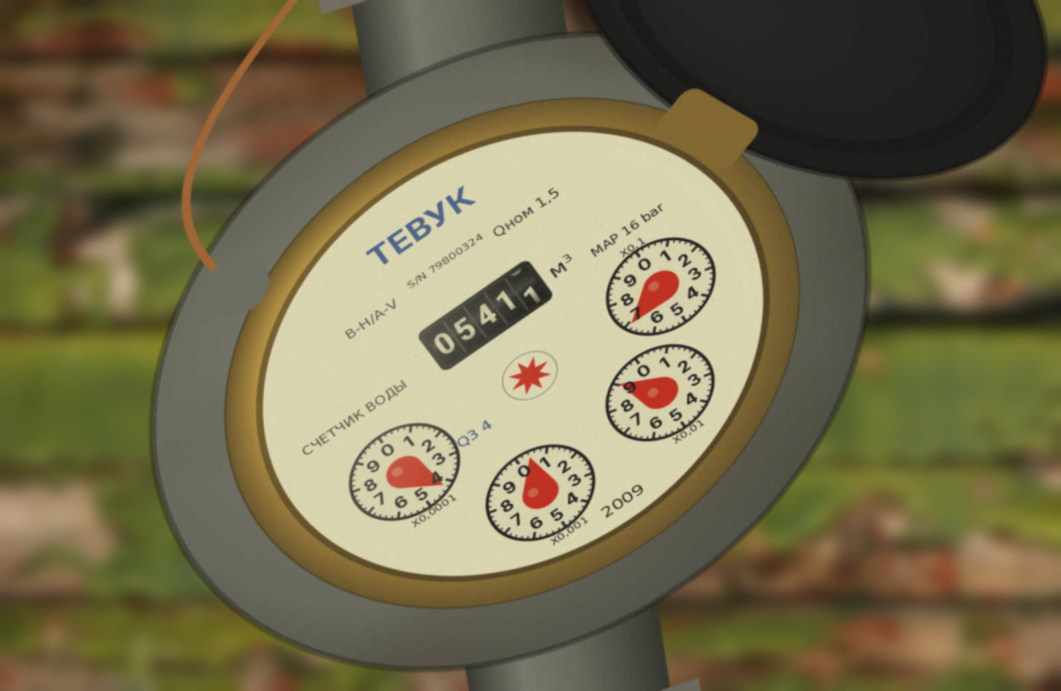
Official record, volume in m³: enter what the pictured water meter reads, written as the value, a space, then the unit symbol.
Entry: 5410.6904 m³
